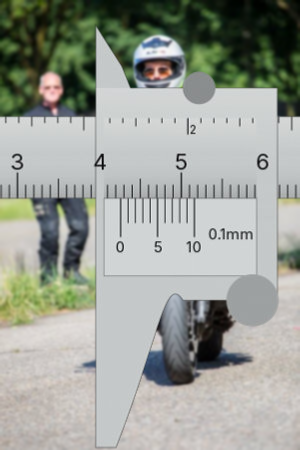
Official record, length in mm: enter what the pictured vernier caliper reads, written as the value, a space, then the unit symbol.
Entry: 42.6 mm
